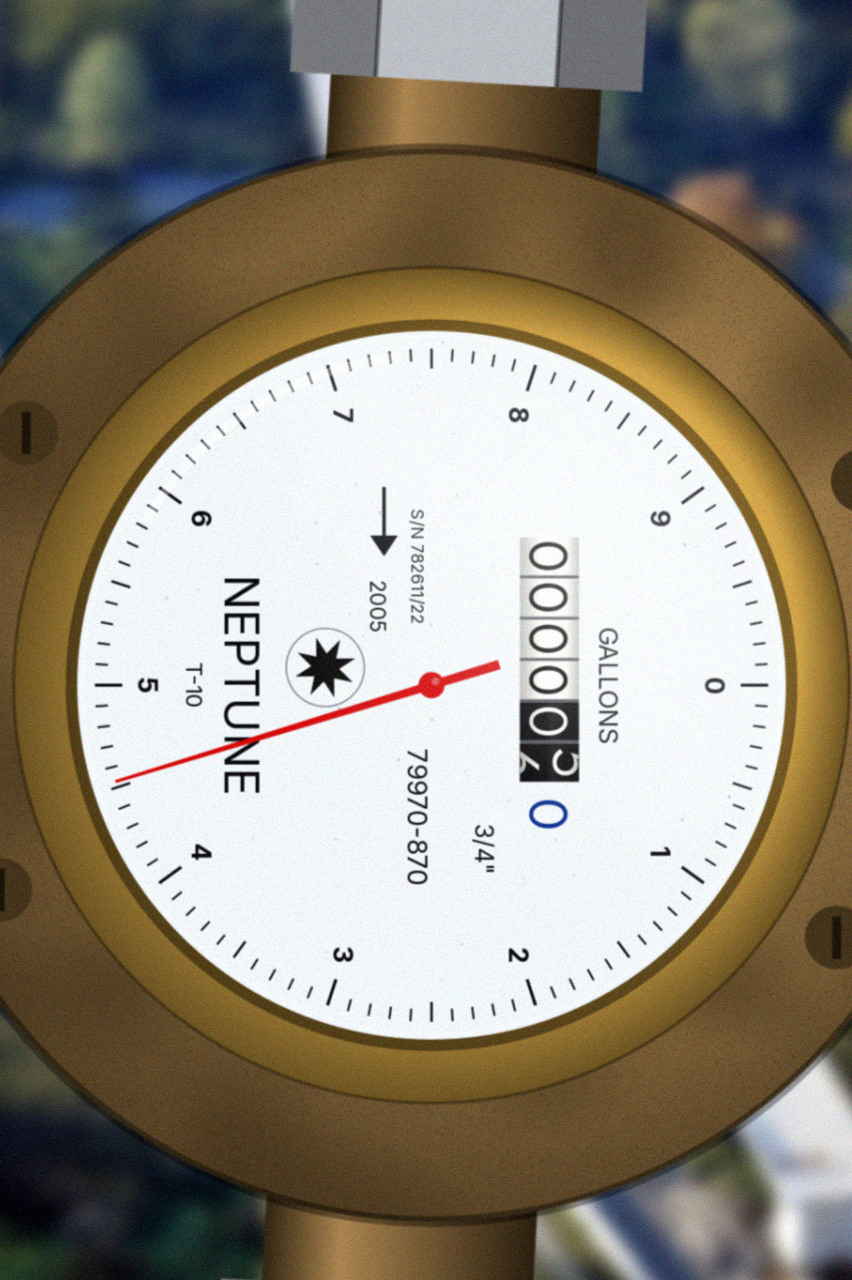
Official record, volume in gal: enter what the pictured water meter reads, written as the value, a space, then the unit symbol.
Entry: 54.5 gal
